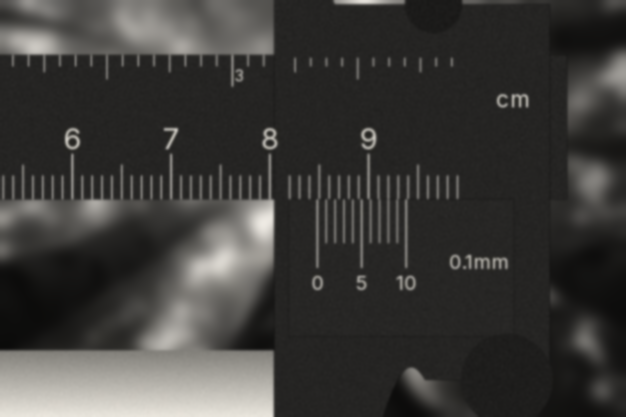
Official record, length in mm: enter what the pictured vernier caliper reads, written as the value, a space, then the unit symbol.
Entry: 84.8 mm
